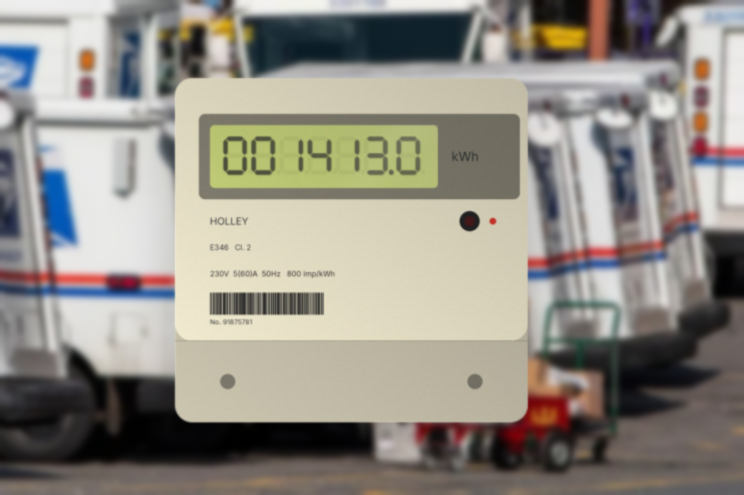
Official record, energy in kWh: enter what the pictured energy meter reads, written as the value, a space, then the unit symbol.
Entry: 1413.0 kWh
